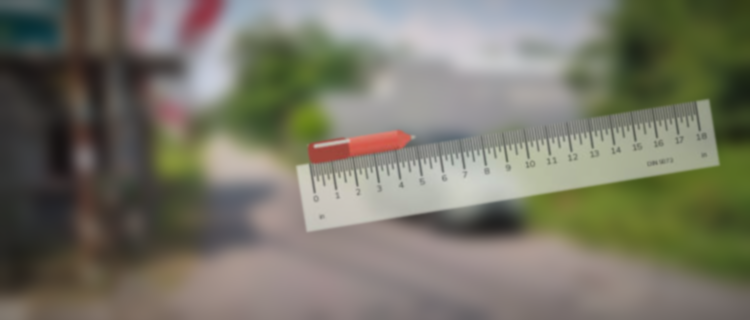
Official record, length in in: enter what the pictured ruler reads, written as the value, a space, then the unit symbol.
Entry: 5 in
